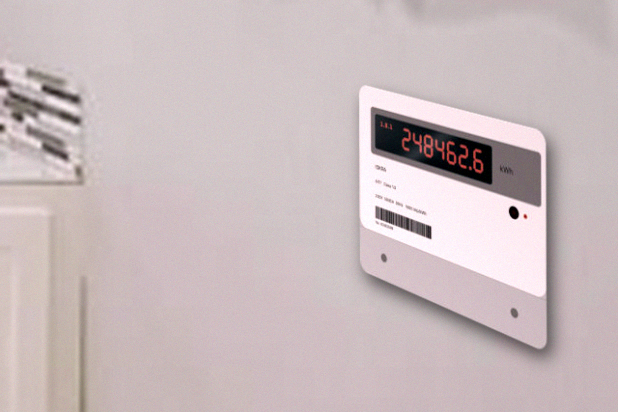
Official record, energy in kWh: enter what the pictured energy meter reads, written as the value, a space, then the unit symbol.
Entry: 248462.6 kWh
